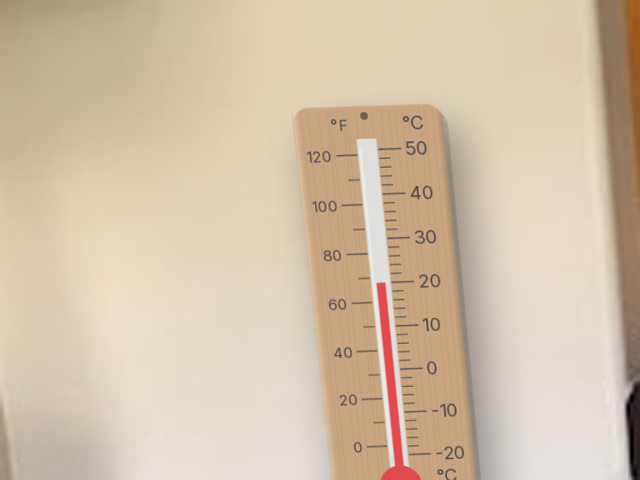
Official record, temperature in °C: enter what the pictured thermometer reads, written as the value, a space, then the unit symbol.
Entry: 20 °C
